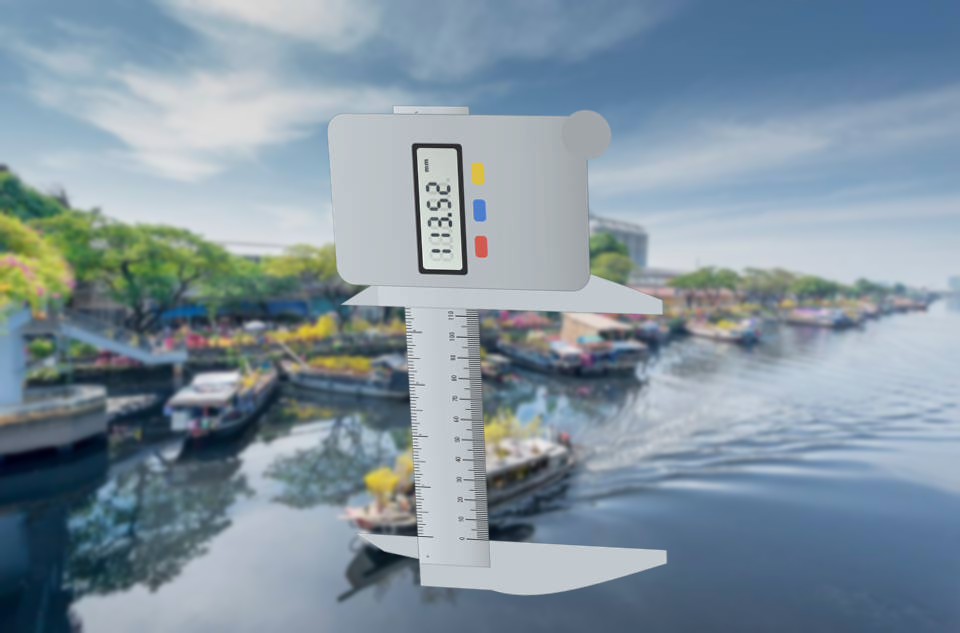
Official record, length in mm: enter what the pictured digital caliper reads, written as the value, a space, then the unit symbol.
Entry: 113.52 mm
